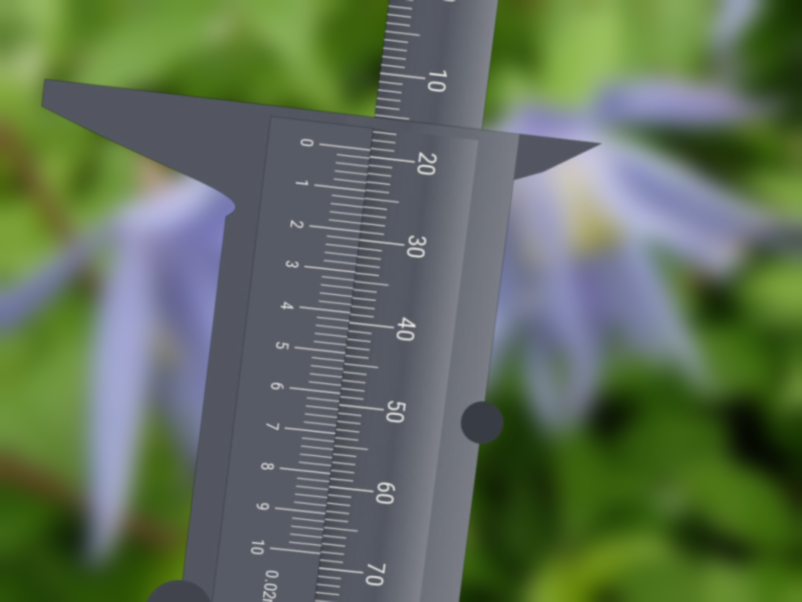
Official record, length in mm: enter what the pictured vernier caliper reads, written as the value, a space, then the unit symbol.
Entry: 19.2 mm
